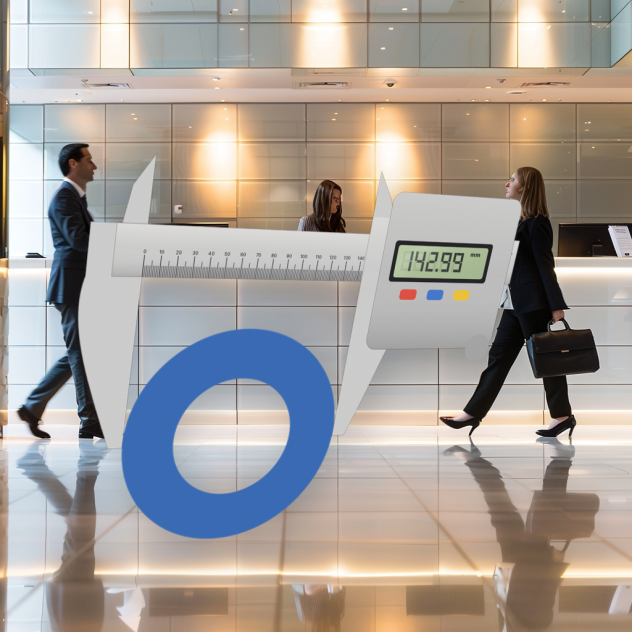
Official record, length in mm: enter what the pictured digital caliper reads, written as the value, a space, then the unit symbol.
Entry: 142.99 mm
